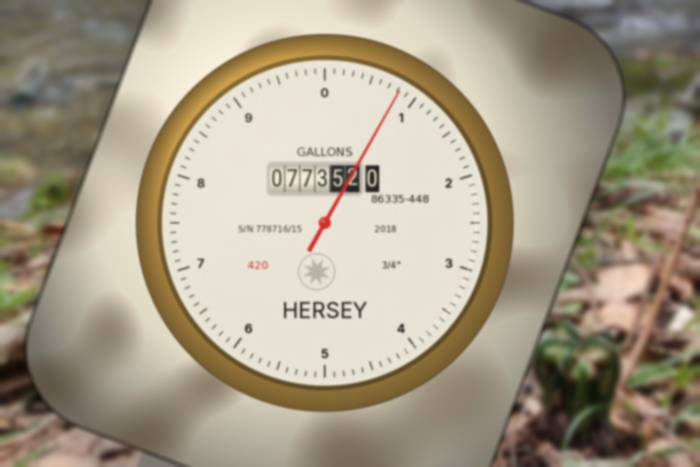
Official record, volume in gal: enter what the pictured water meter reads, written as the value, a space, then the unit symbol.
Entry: 773520.8 gal
